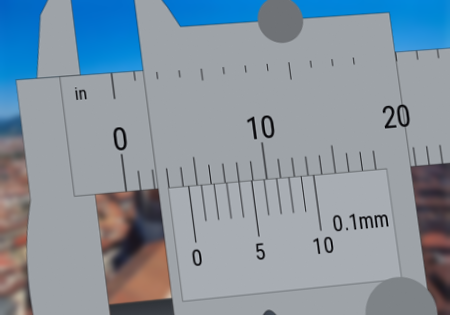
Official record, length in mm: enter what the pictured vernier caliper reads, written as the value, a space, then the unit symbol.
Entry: 4.4 mm
